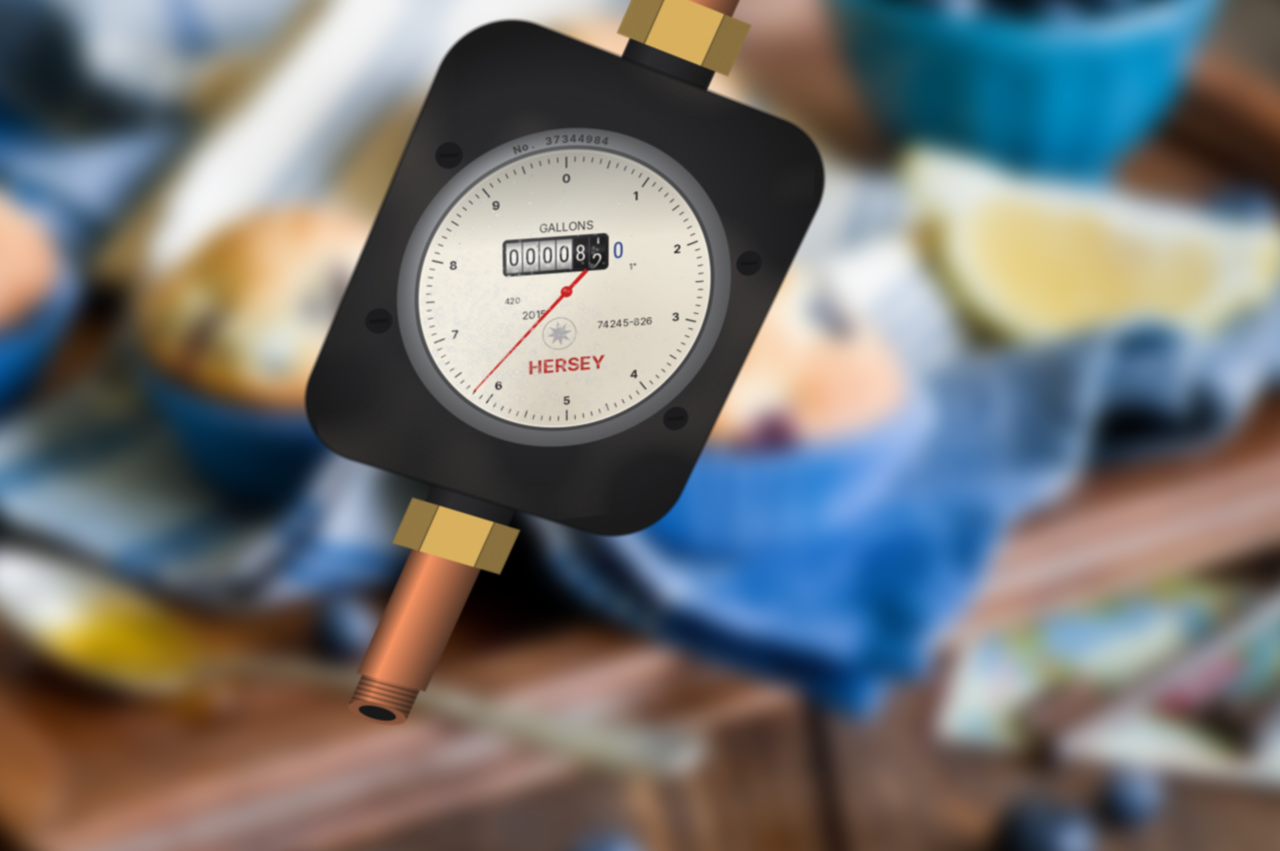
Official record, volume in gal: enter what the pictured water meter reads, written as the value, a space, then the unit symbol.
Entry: 816.2 gal
